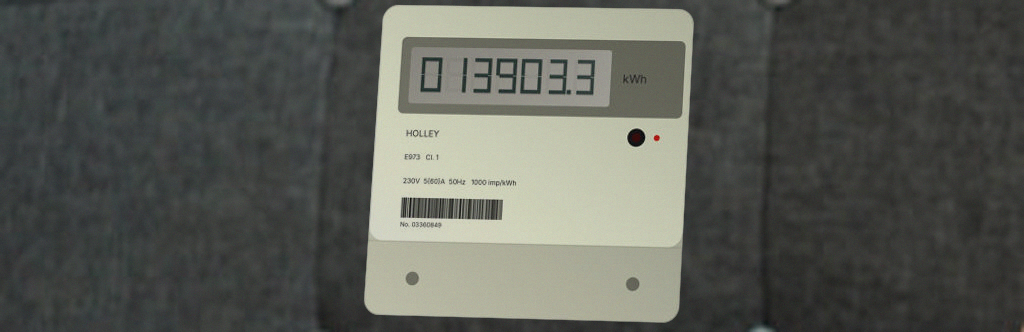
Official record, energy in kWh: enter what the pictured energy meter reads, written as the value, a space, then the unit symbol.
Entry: 13903.3 kWh
